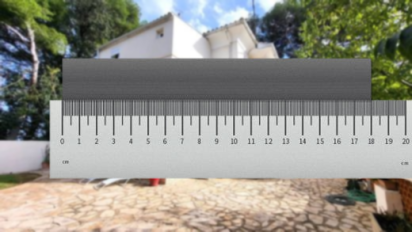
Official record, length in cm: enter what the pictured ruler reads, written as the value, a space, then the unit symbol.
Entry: 18 cm
